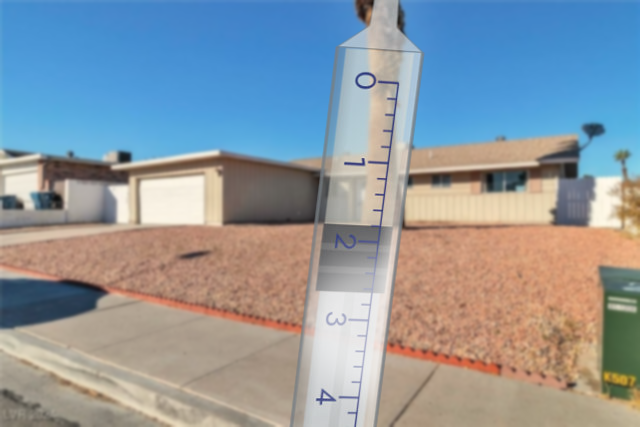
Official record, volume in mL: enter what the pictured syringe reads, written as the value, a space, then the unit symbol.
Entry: 1.8 mL
